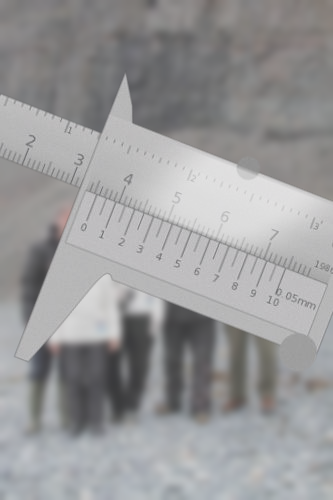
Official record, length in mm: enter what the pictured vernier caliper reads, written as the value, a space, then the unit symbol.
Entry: 35.5 mm
